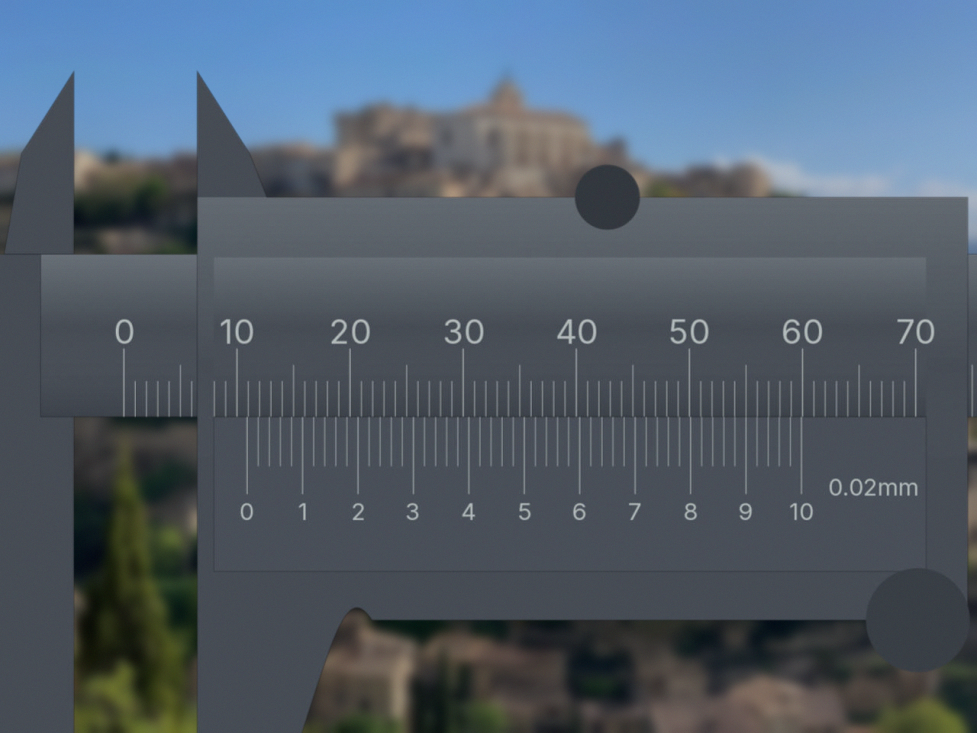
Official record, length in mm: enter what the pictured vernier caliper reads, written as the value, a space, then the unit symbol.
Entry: 10.9 mm
